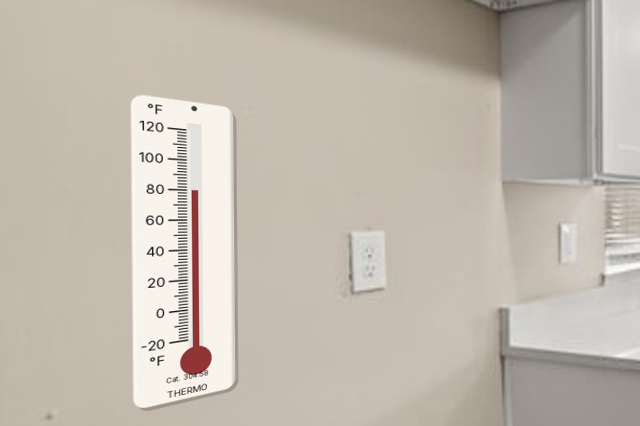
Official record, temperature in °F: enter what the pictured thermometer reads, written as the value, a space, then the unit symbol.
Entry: 80 °F
